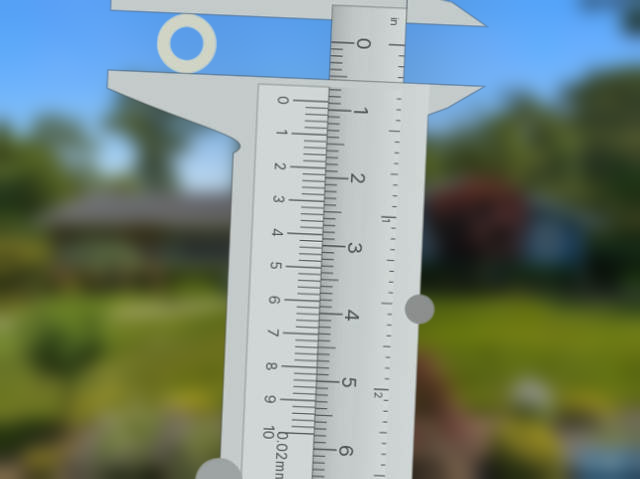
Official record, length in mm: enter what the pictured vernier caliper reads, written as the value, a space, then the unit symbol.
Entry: 8.8 mm
